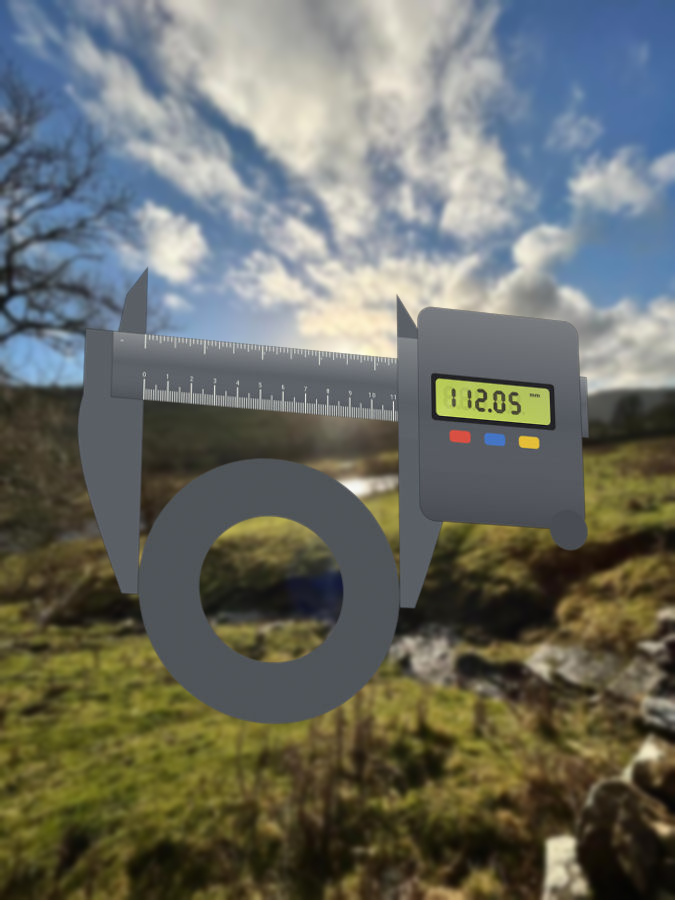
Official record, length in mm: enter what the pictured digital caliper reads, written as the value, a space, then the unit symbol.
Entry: 112.05 mm
